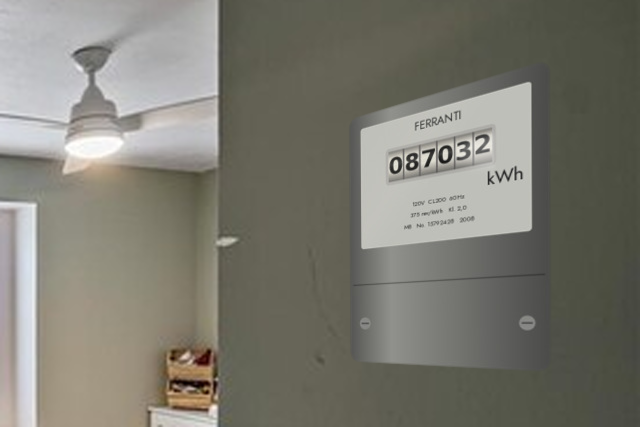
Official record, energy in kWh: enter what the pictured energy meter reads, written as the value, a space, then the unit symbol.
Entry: 87032 kWh
